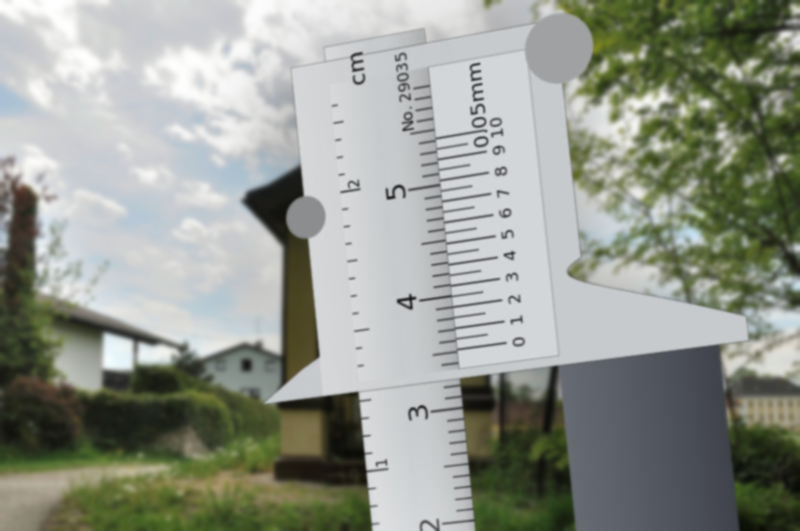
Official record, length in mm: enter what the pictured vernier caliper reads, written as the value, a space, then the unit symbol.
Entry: 35.2 mm
